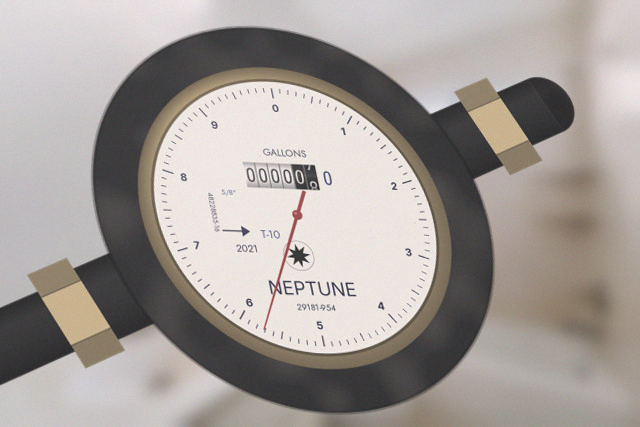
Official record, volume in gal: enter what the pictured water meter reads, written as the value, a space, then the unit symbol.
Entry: 75.7 gal
